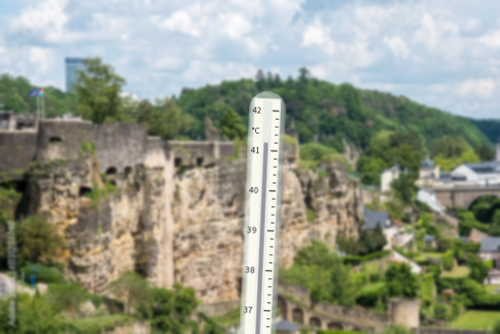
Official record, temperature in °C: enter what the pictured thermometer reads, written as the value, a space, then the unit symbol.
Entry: 41.2 °C
